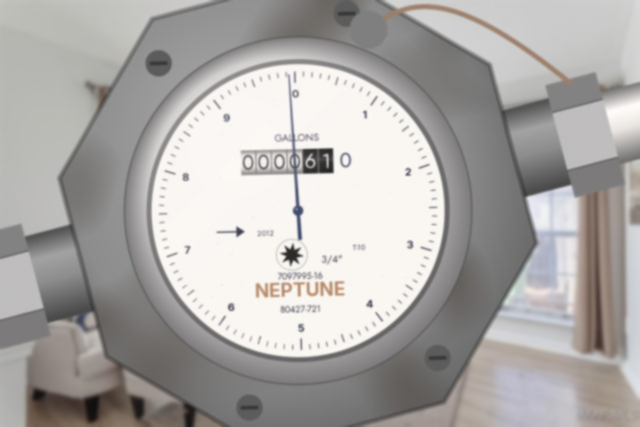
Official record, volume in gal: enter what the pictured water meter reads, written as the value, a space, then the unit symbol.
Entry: 609.9 gal
